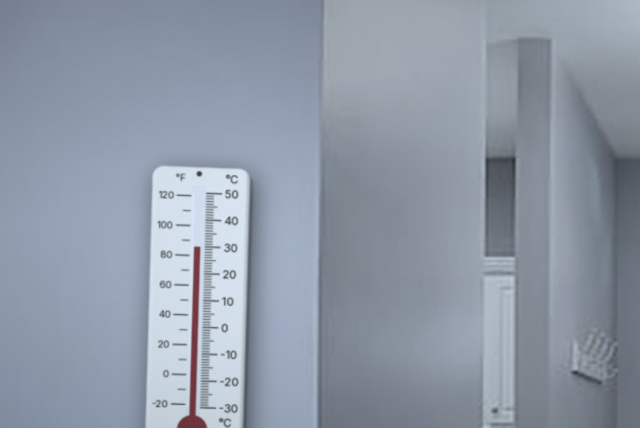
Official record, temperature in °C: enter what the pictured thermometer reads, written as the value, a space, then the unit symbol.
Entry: 30 °C
